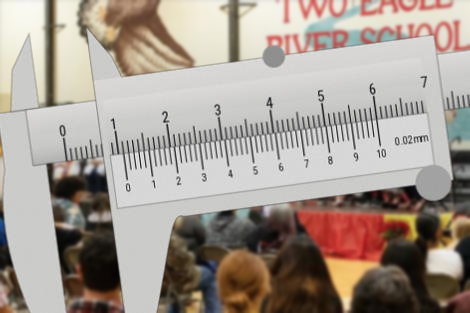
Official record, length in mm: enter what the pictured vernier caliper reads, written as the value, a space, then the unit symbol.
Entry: 11.0 mm
